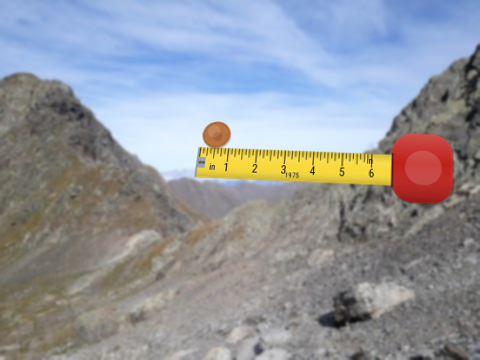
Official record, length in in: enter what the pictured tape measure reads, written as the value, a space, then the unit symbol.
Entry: 1 in
